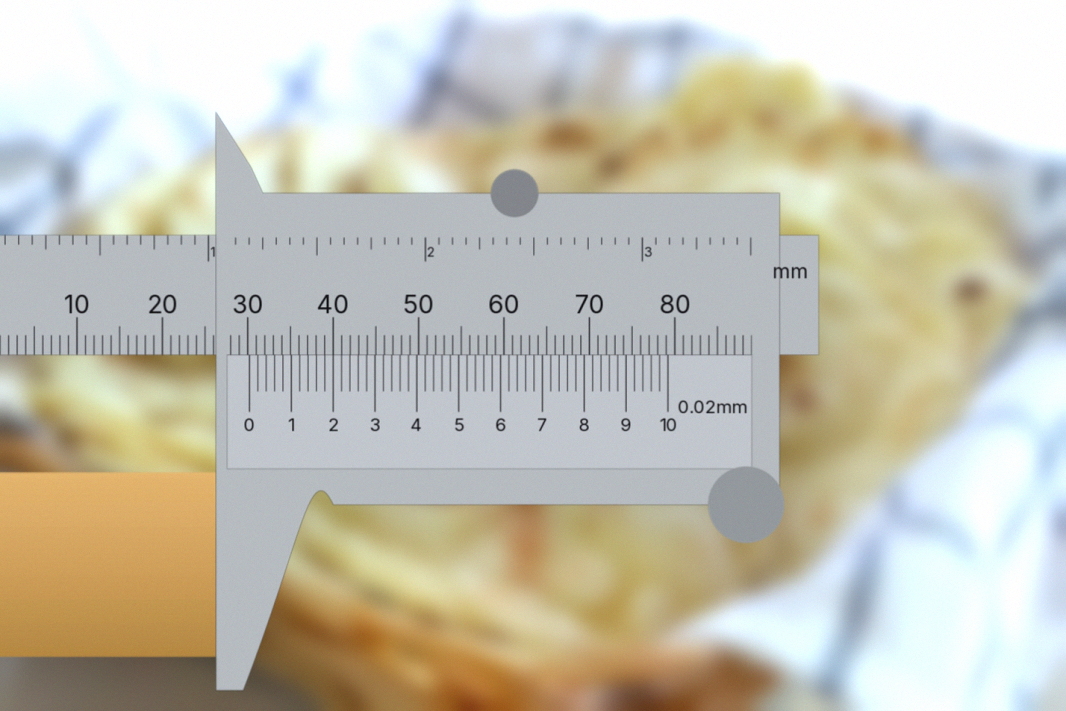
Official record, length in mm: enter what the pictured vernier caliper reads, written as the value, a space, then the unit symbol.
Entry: 30.2 mm
